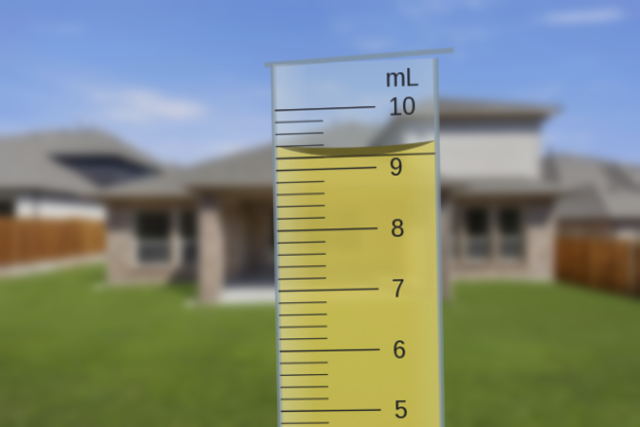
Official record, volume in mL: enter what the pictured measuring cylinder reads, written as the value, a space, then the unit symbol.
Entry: 9.2 mL
